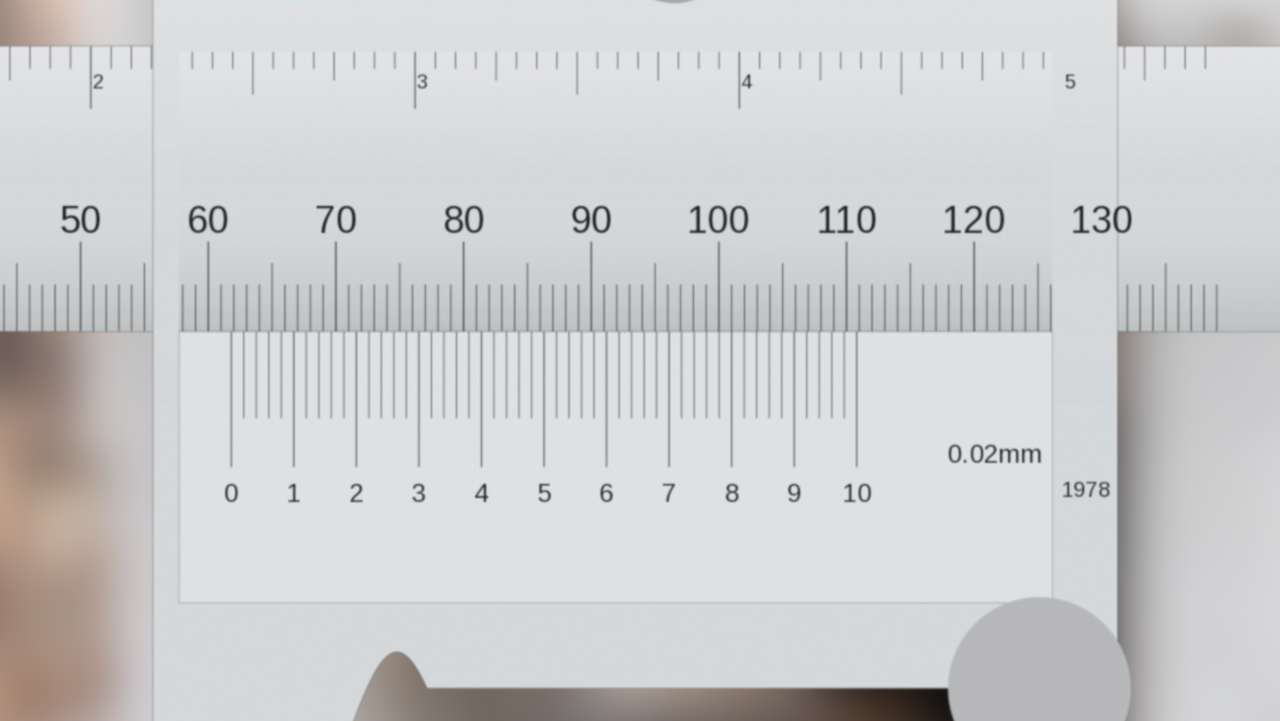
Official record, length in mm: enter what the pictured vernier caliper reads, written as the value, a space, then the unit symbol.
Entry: 61.8 mm
